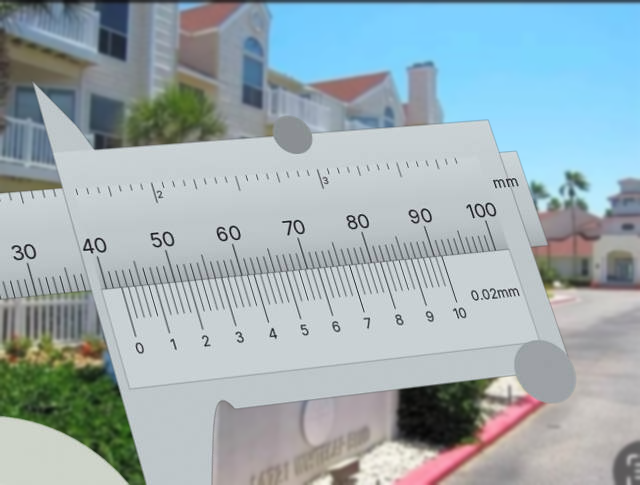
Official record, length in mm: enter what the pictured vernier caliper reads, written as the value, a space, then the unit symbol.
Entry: 42.2 mm
